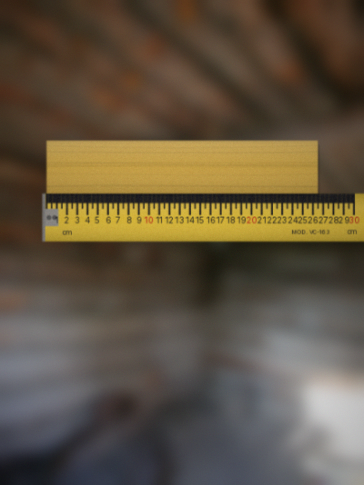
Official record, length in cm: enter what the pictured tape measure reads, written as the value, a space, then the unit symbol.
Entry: 26.5 cm
